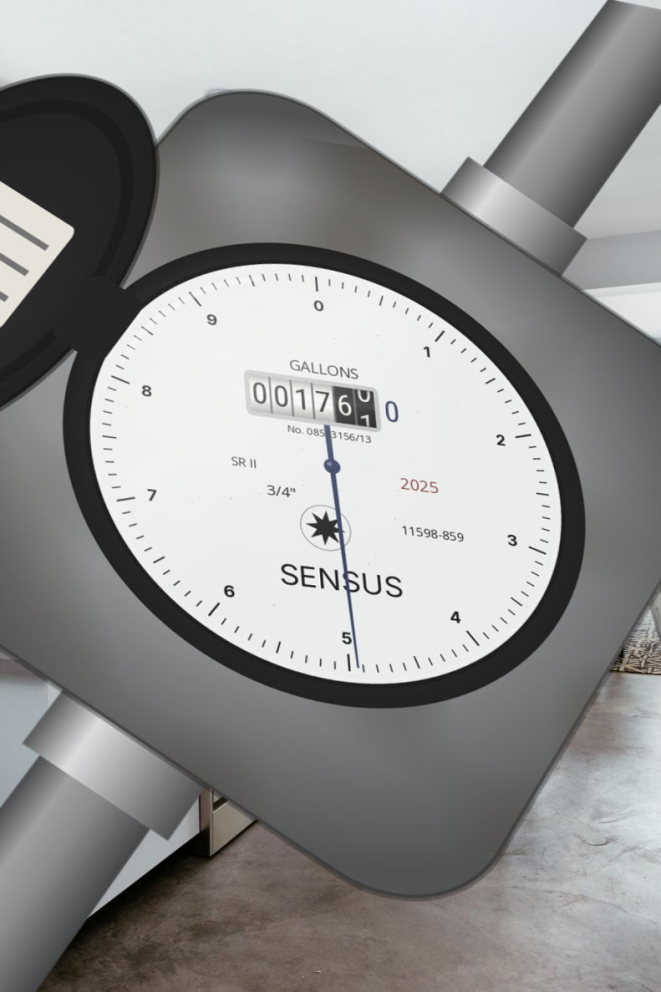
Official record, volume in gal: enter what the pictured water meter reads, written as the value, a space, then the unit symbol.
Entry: 17604.9 gal
